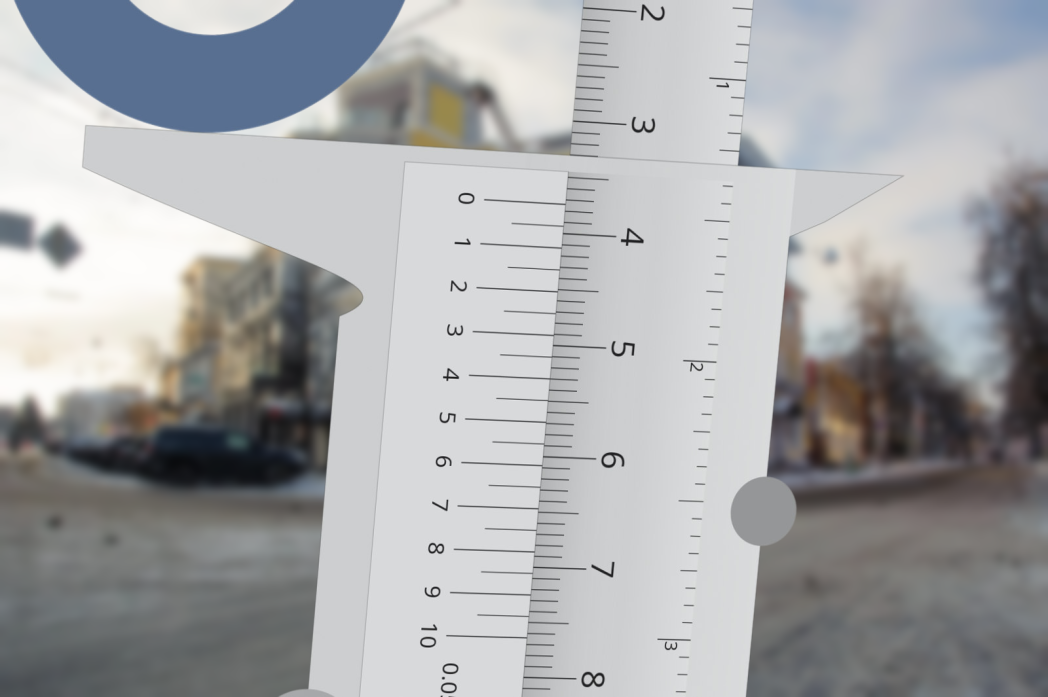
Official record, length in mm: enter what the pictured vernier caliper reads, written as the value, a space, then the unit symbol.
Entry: 37.4 mm
